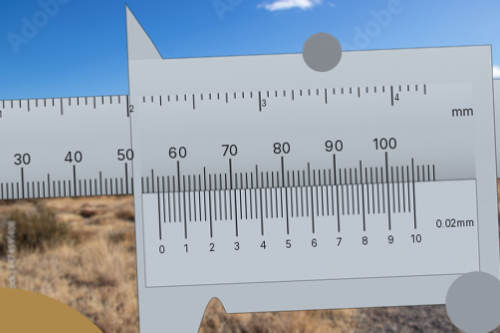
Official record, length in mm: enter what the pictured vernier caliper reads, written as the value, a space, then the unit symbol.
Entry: 56.0 mm
